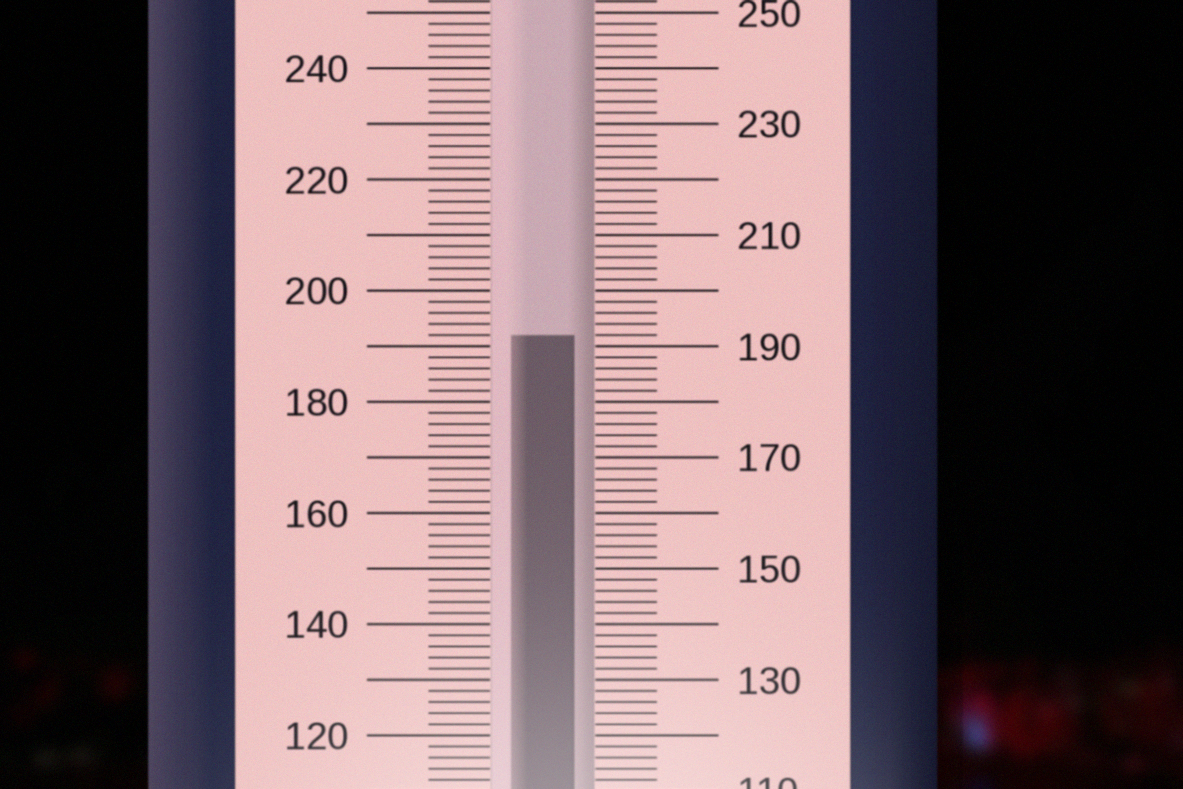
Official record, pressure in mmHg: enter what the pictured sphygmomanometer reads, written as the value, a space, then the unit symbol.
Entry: 192 mmHg
